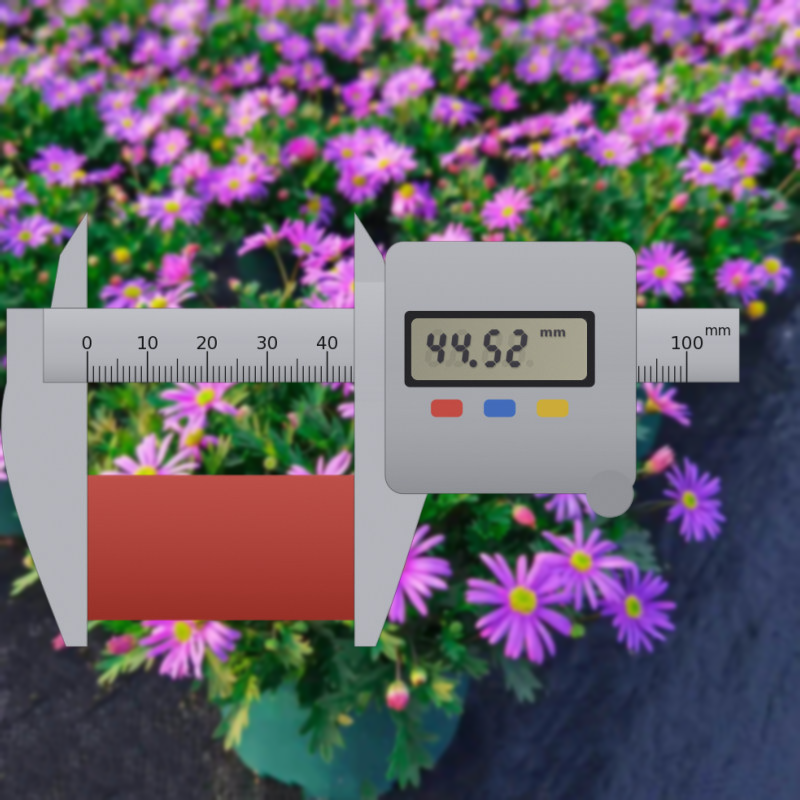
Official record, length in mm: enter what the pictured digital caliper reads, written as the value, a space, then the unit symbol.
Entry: 44.52 mm
